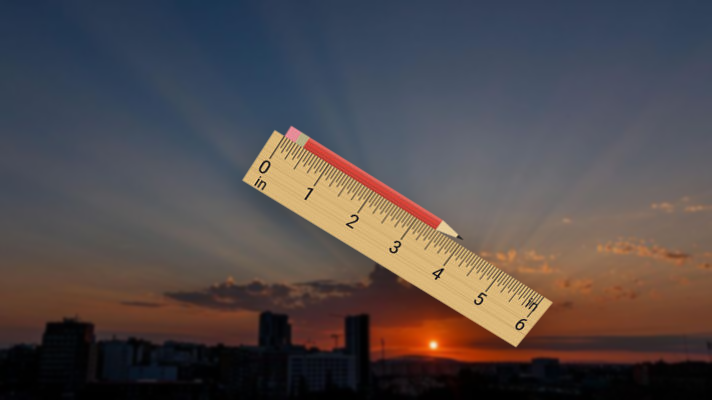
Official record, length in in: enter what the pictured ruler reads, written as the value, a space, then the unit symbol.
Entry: 4 in
